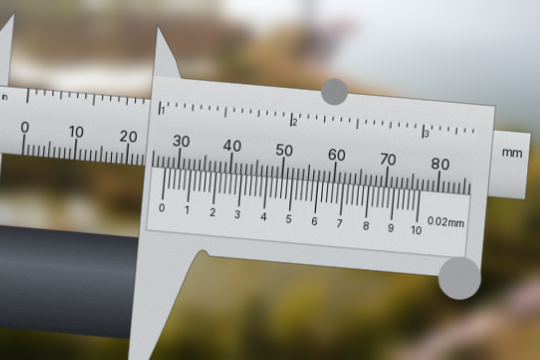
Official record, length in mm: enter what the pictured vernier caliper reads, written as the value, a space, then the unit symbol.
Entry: 27.5 mm
